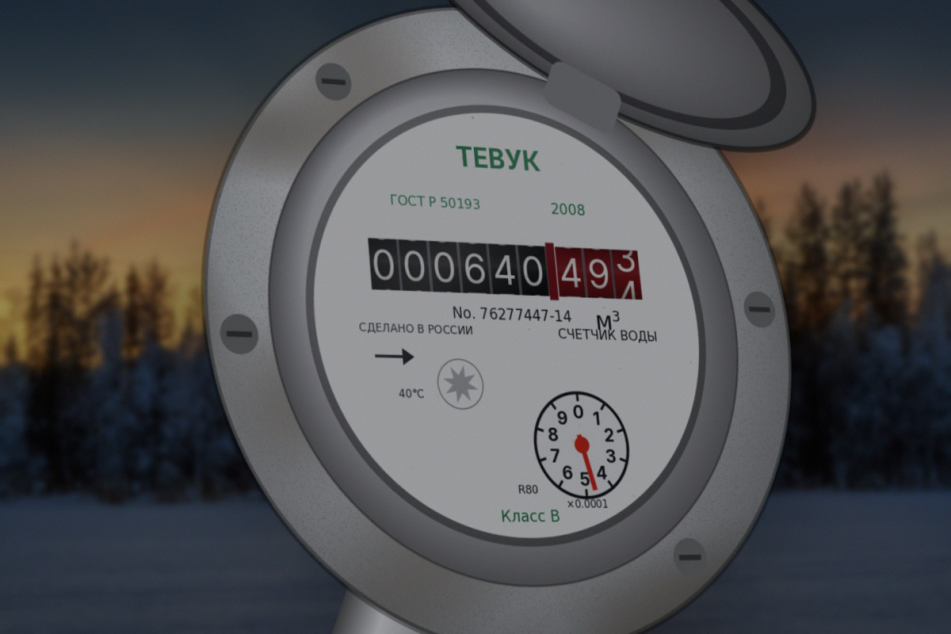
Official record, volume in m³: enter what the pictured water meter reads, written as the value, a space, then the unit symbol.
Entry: 640.4934 m³
